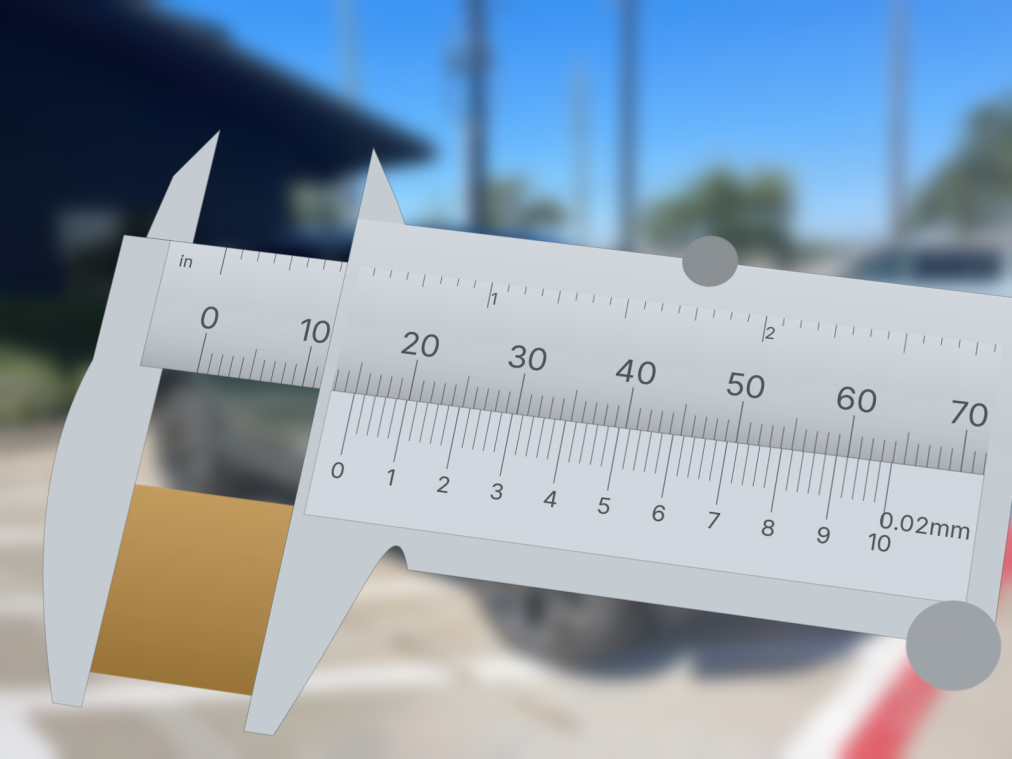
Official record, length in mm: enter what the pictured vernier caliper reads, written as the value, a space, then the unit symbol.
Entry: 14.9 mm
